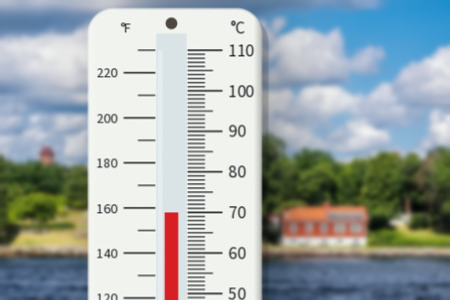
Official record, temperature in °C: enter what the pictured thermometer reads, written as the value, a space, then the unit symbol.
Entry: 70 °C
